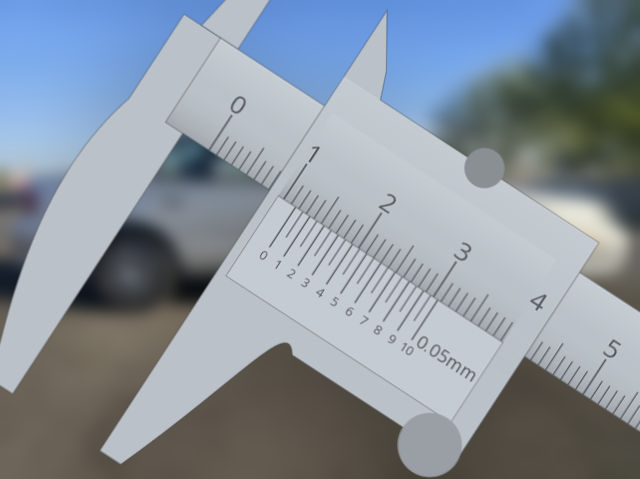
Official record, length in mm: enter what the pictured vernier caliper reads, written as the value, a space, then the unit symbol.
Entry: 11.6 mm
